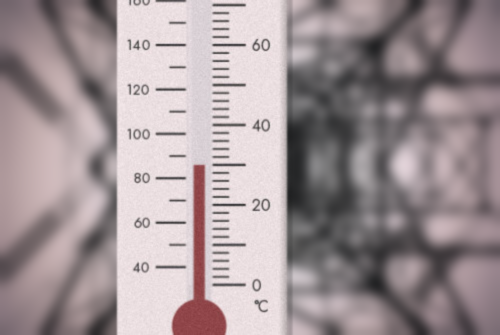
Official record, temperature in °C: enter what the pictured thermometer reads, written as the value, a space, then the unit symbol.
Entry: 30 °C
